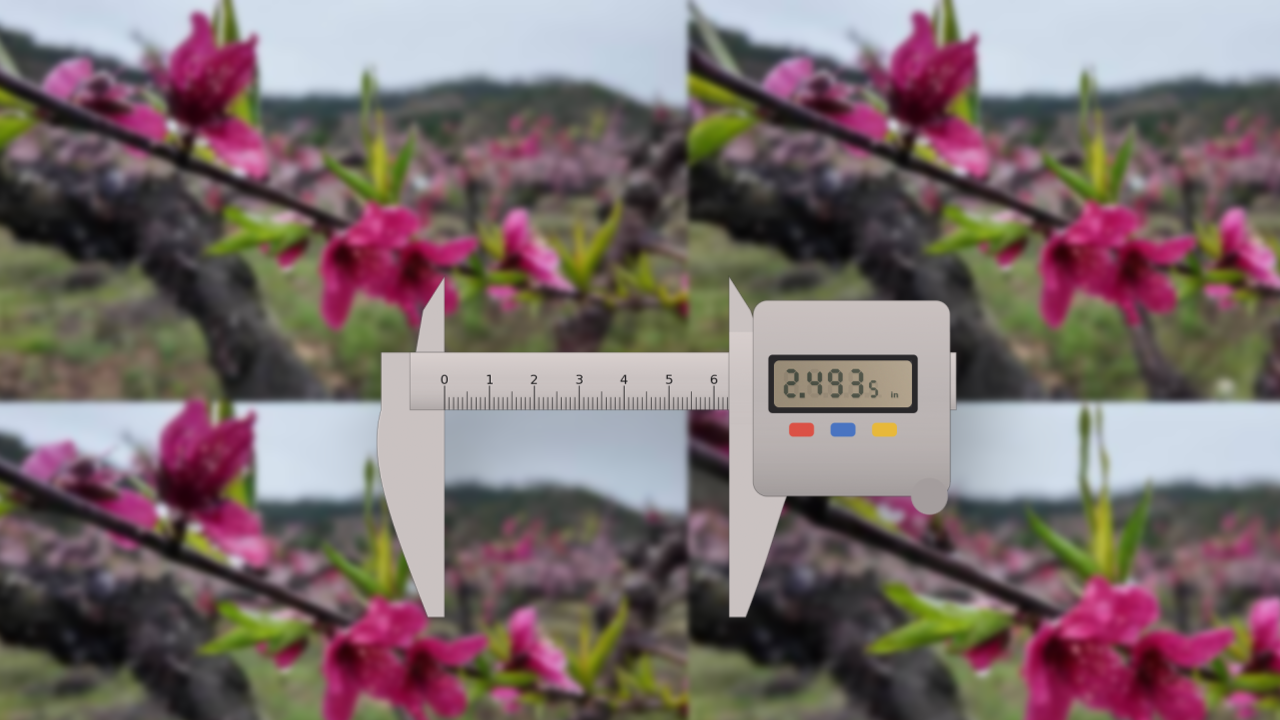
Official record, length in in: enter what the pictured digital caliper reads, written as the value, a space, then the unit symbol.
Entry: 2.4935 in
